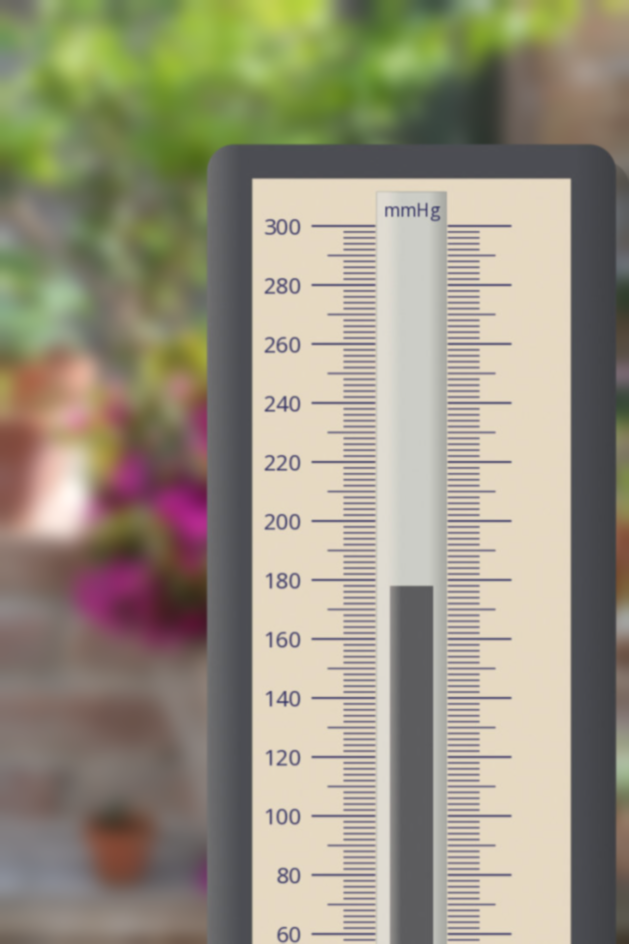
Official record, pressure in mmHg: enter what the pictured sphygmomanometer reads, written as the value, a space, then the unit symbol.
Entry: 178 mmHg
